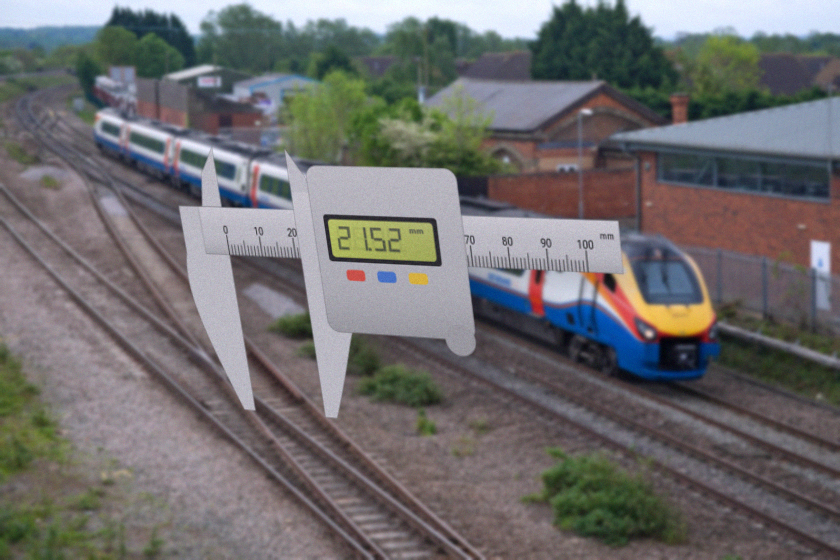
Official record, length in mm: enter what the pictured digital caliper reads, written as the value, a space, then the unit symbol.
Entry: 21.52 mm
